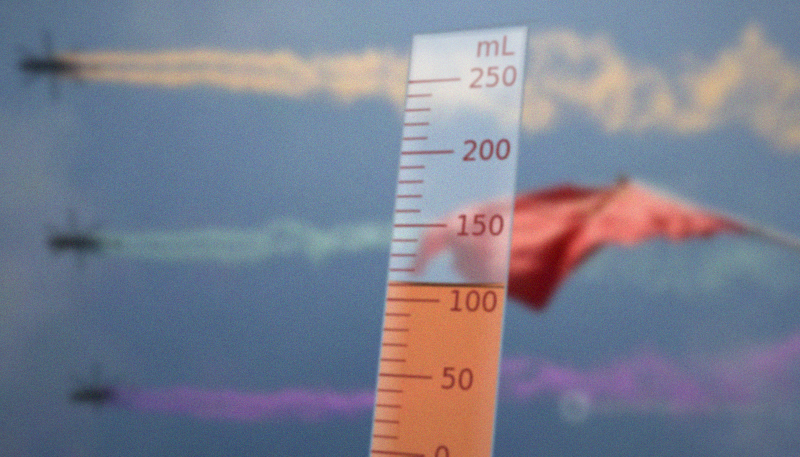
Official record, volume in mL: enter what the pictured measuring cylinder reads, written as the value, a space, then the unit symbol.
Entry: 110 mL
